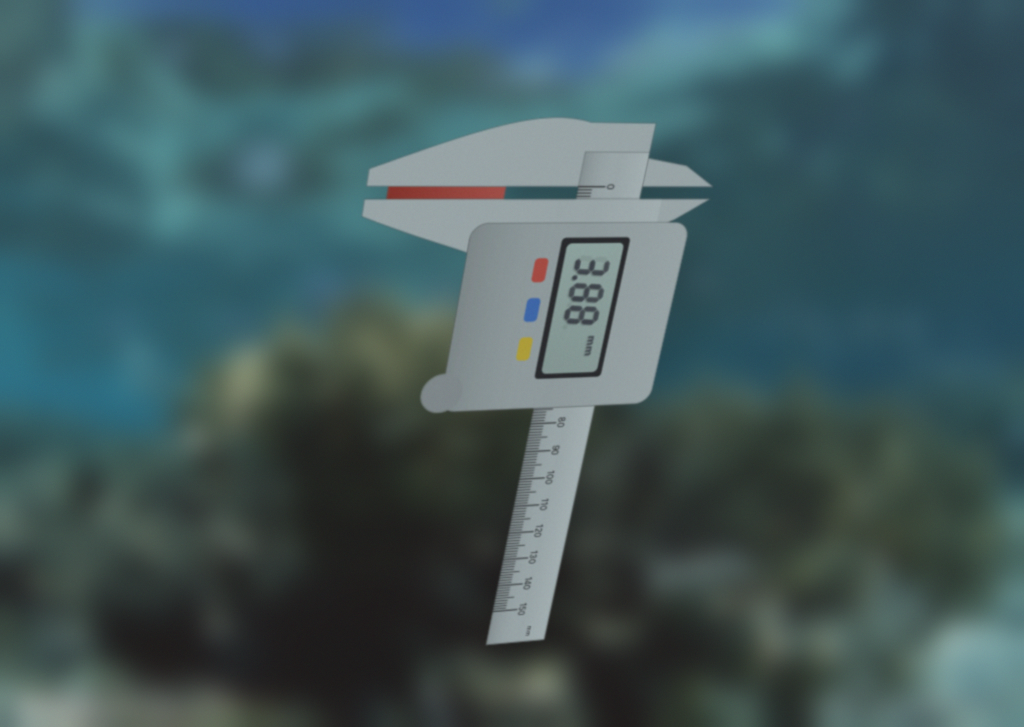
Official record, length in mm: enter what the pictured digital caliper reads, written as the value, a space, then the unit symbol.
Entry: 3.88 mm
